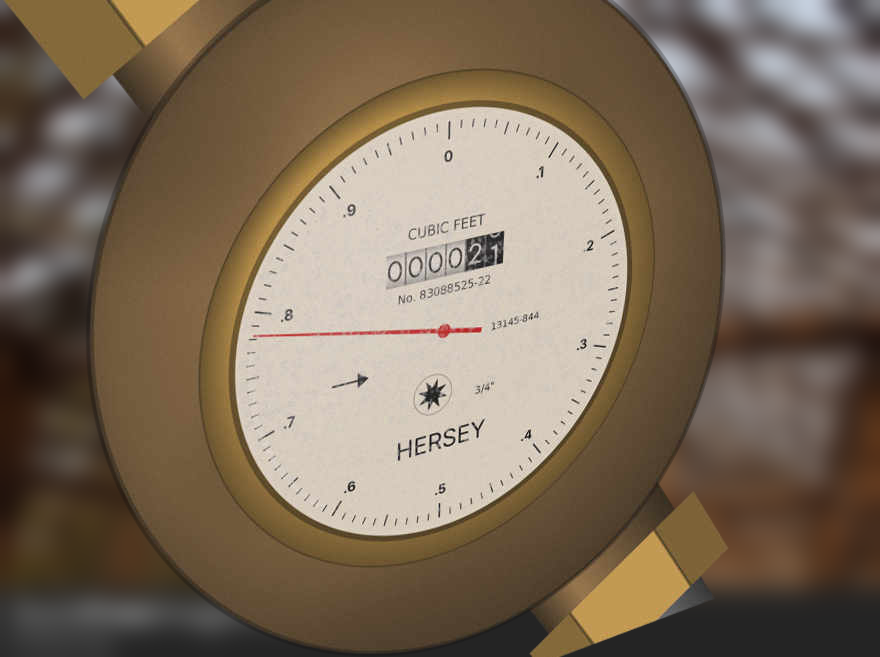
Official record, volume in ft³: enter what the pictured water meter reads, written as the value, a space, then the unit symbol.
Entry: 20.78 ft³
